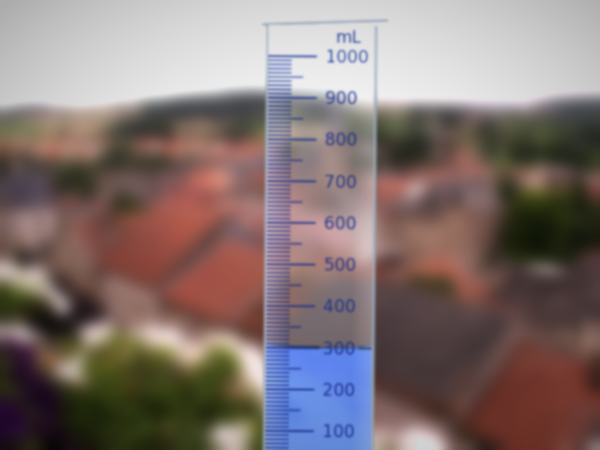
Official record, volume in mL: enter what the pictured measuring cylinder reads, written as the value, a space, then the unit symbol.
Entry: 300 mL
